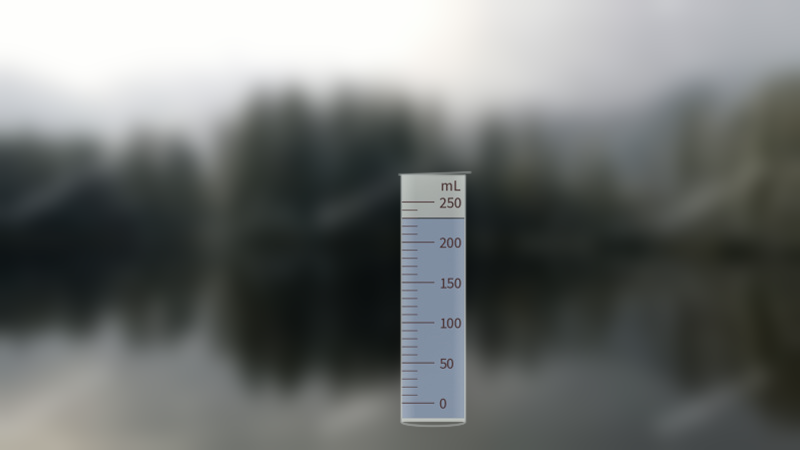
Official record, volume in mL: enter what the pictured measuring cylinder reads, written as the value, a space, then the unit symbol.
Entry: 230 mL
